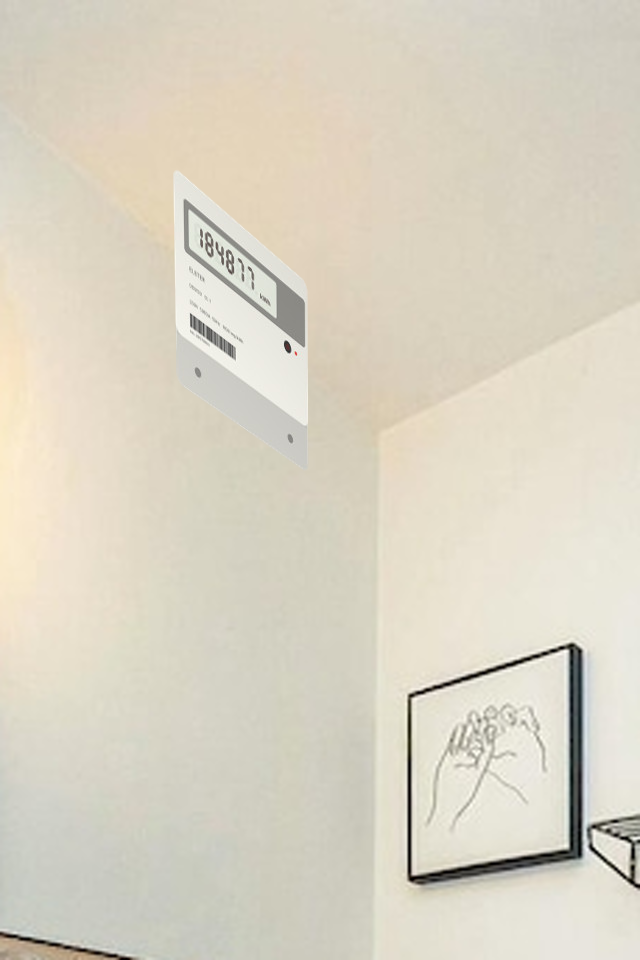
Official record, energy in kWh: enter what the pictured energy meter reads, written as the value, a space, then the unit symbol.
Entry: 184877 kWh
